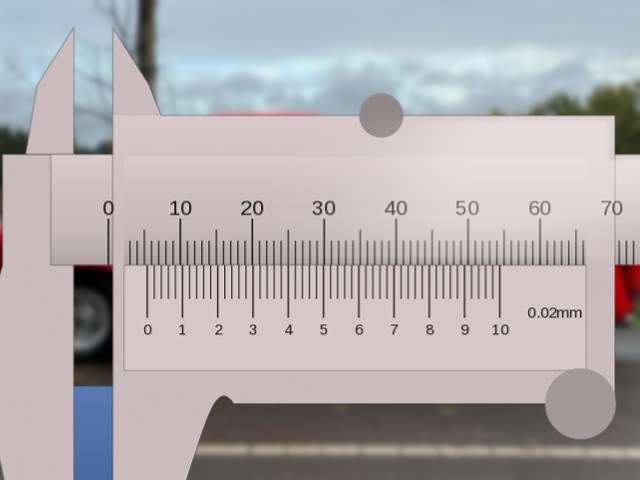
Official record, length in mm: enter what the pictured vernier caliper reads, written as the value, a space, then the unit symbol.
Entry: 5.4 mm
